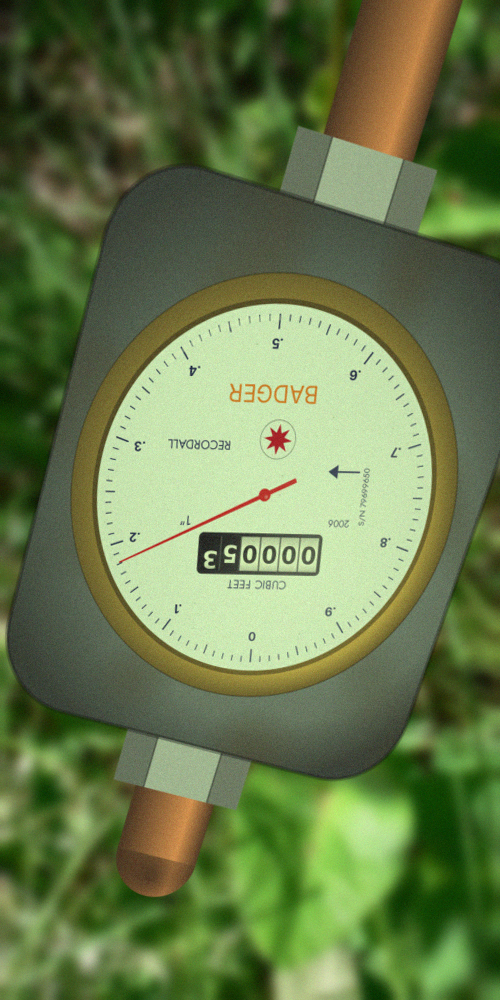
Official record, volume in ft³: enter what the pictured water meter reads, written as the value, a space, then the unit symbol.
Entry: 53.18 ft³
